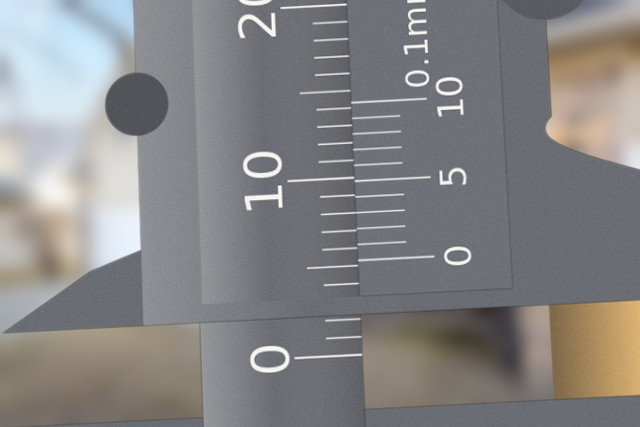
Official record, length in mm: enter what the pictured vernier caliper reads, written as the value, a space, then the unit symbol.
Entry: 5.3 mm
